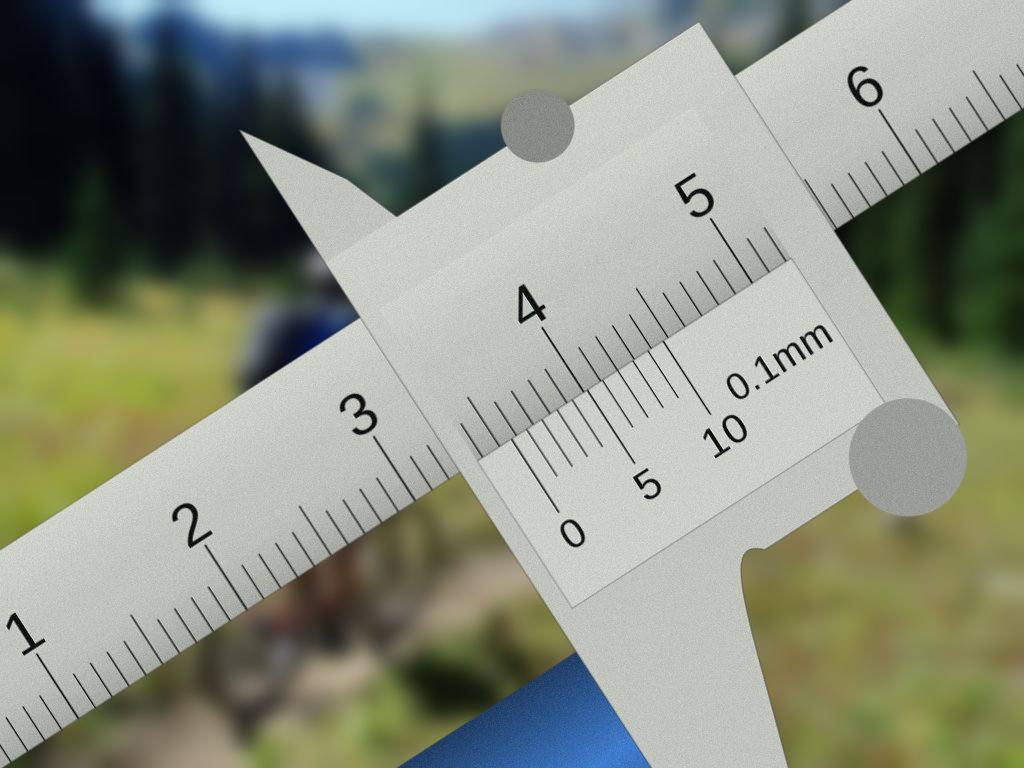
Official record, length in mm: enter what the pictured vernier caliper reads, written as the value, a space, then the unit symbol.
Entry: 35.7 mm
